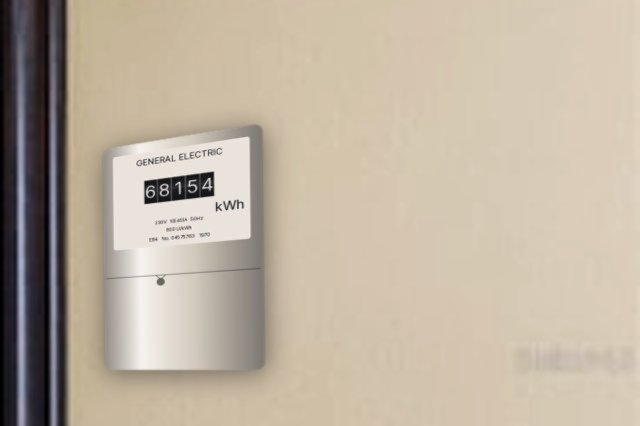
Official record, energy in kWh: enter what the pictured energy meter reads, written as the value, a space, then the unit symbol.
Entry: 68154 kWh
